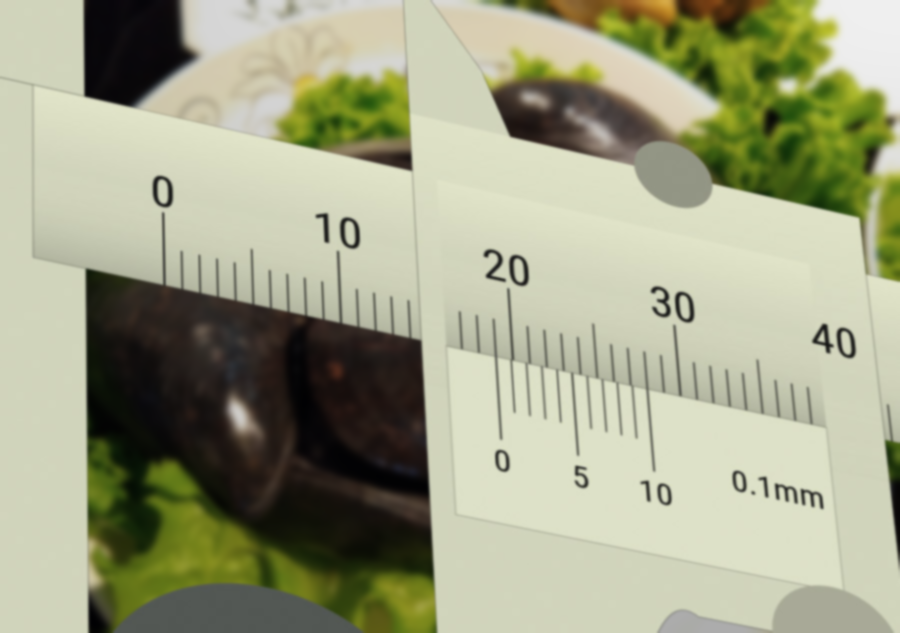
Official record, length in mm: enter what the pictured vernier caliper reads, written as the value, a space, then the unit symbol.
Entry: 19.0 mm
